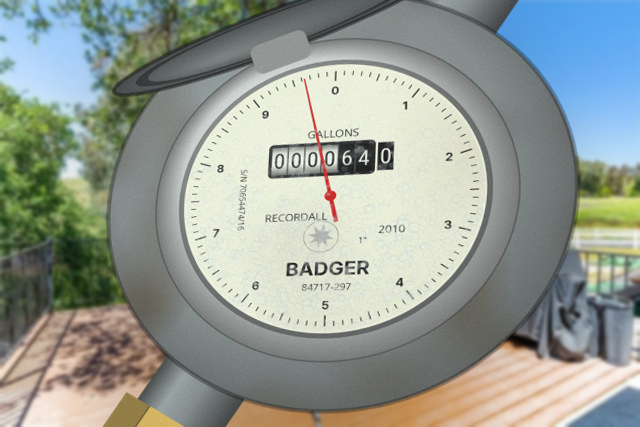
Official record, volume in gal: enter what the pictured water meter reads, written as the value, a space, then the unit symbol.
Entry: 639.6 gal
